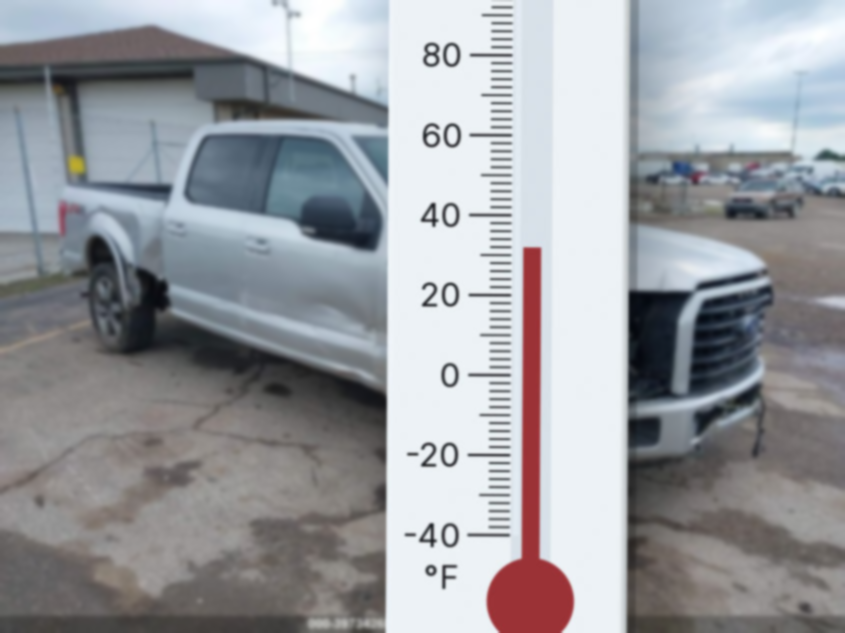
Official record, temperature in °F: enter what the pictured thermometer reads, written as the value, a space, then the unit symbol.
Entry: 32 °F
